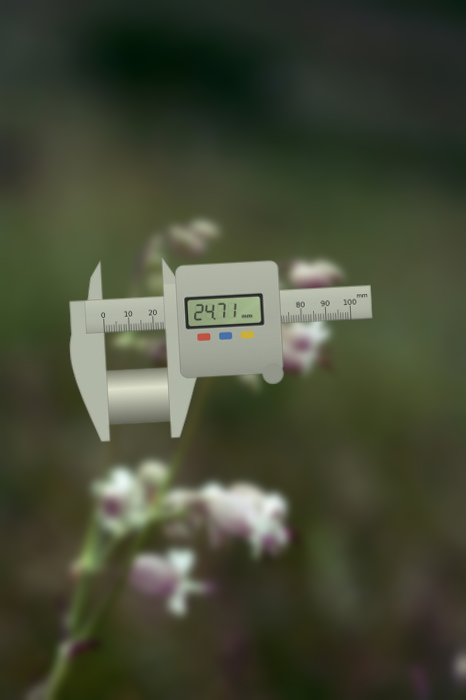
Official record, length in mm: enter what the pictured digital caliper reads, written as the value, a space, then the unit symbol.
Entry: 24.71 mm
